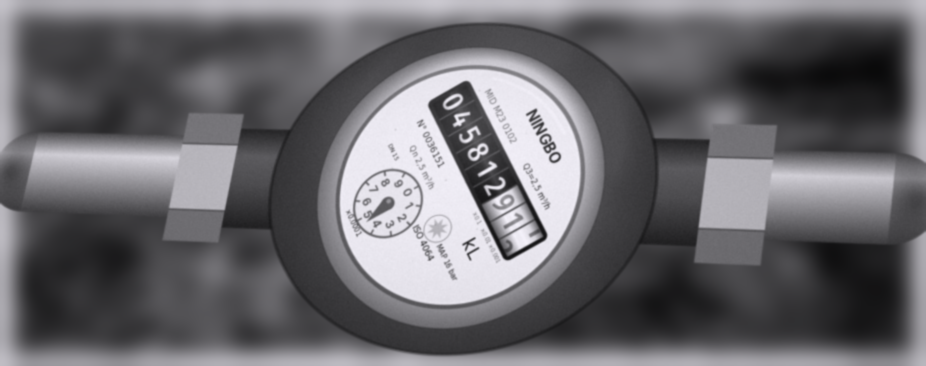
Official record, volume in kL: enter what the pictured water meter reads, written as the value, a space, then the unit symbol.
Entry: 45812.9114 kL
